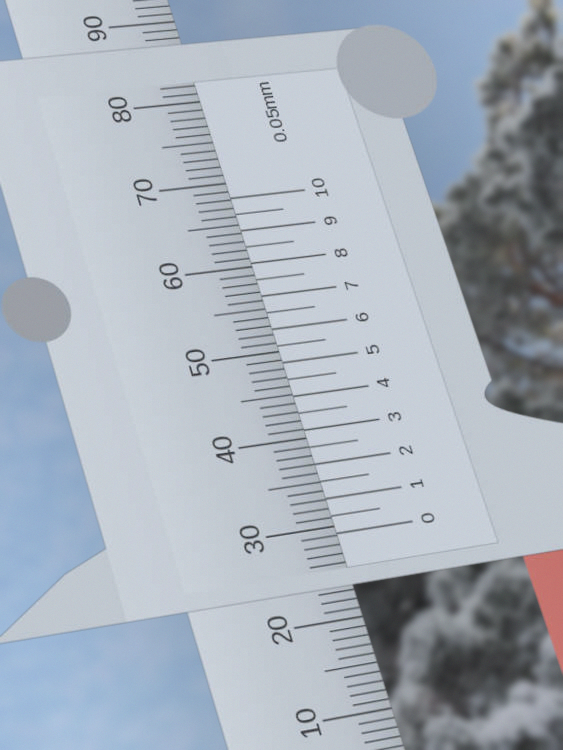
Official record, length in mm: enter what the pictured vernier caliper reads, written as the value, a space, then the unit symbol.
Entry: 29.2 mm
